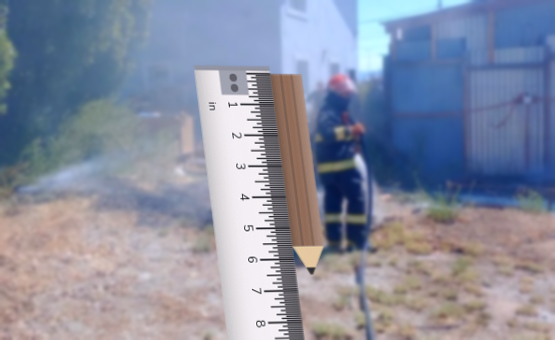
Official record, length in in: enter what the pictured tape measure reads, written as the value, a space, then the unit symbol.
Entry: 6.5 in
